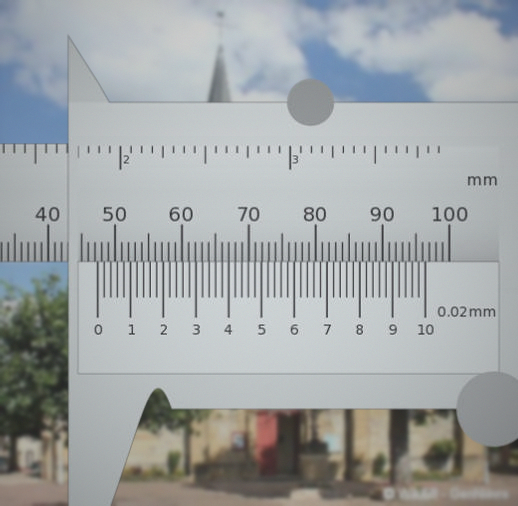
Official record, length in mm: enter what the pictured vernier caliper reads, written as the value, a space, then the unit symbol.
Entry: 47.4 mm
